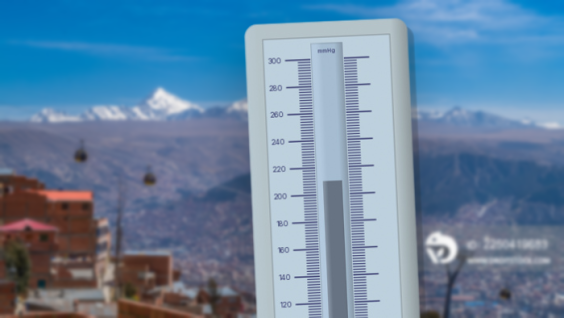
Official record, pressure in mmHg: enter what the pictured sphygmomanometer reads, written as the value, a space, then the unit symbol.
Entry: 210 mmHg
